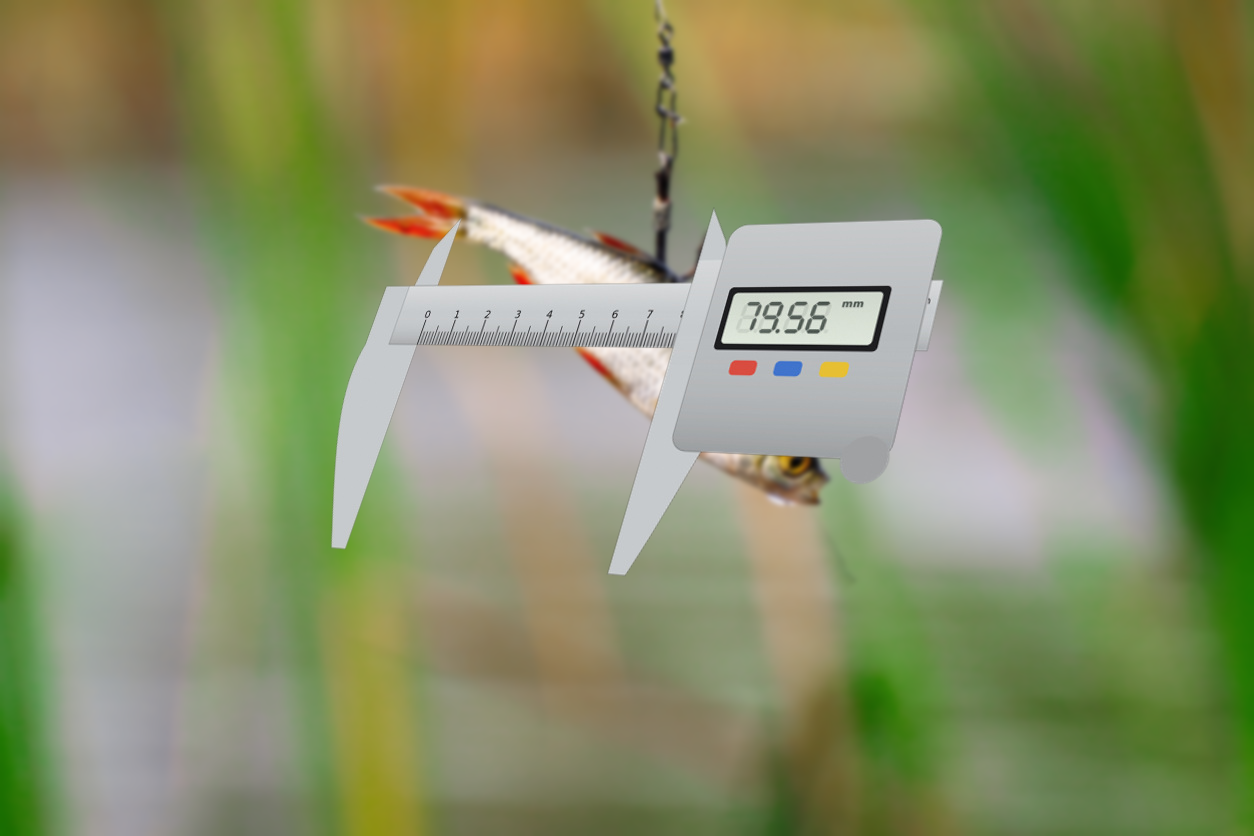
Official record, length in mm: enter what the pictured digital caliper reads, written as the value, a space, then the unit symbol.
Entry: 79.56 mm
